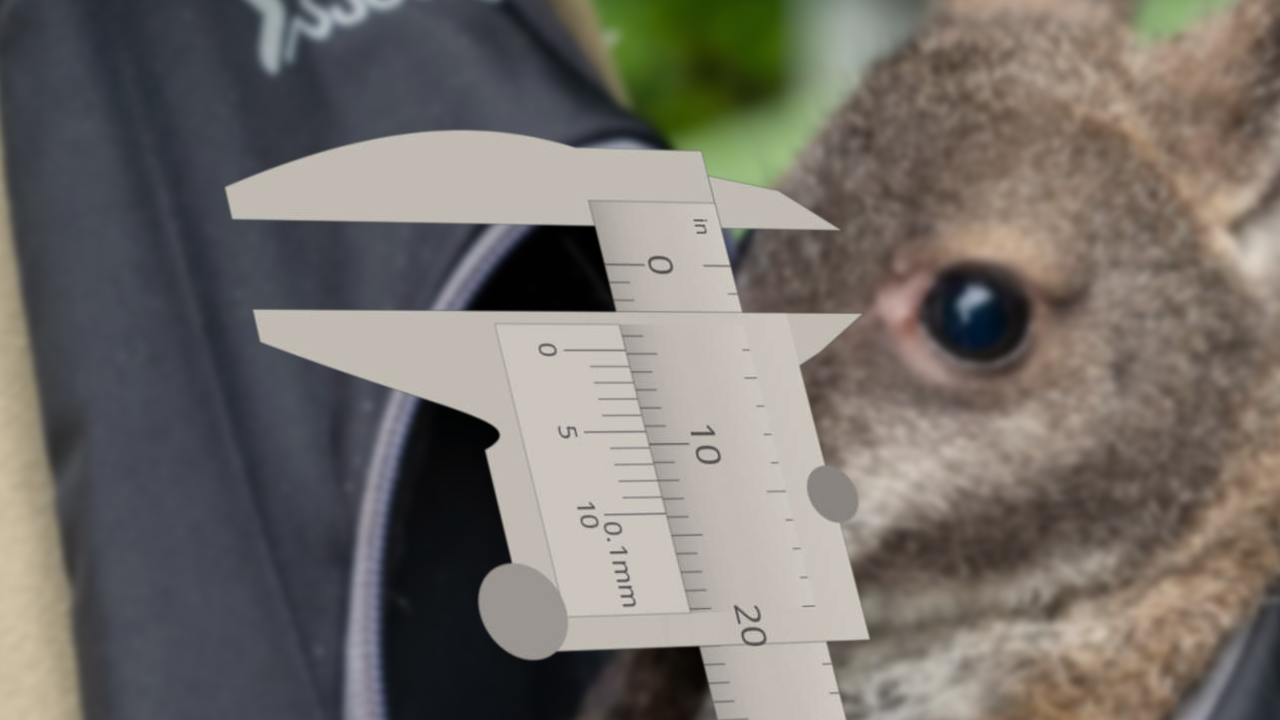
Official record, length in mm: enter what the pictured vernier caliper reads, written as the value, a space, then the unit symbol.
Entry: 4.8 mm
